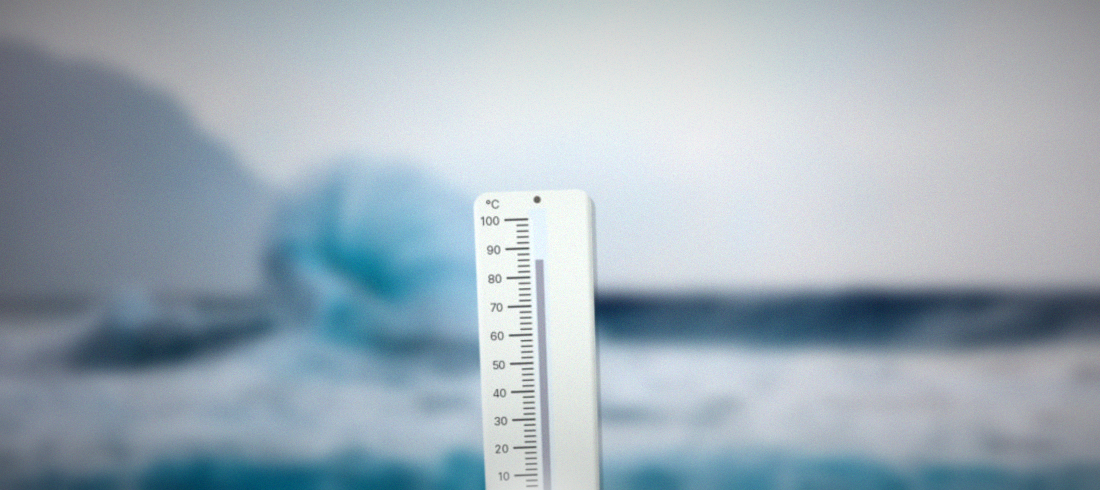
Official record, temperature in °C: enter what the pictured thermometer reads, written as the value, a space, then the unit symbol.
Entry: 86 °C
